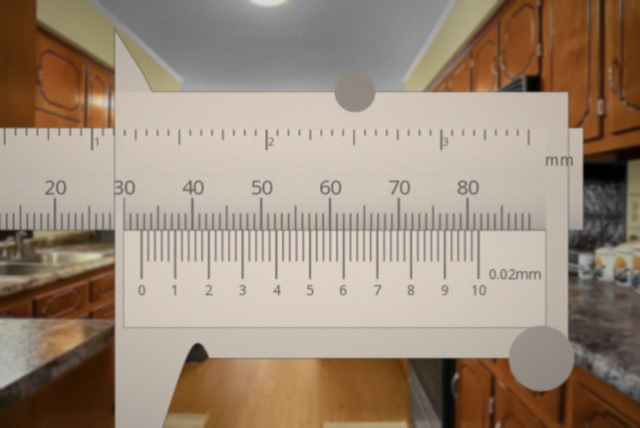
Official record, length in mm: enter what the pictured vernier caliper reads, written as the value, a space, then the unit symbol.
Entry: 32.6 mm
